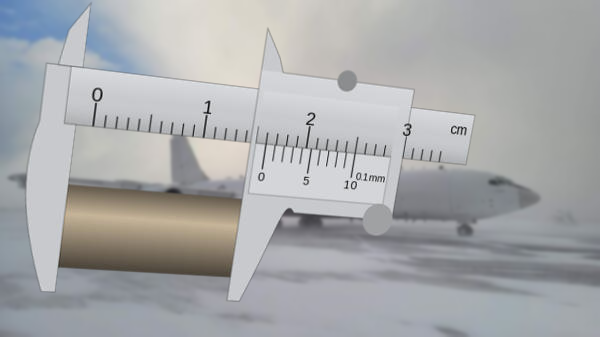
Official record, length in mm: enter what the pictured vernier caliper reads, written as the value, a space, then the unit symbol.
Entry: 16.0 mm
